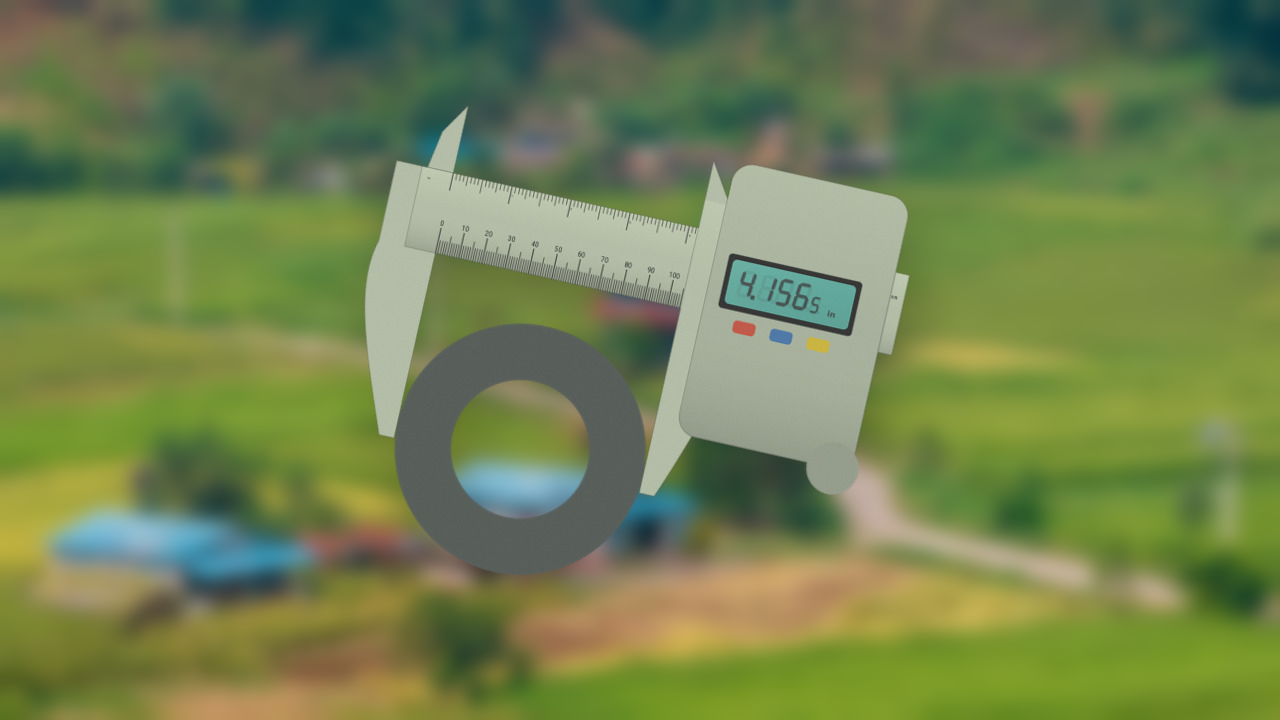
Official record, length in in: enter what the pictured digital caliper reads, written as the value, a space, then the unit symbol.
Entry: 4.1565 in
